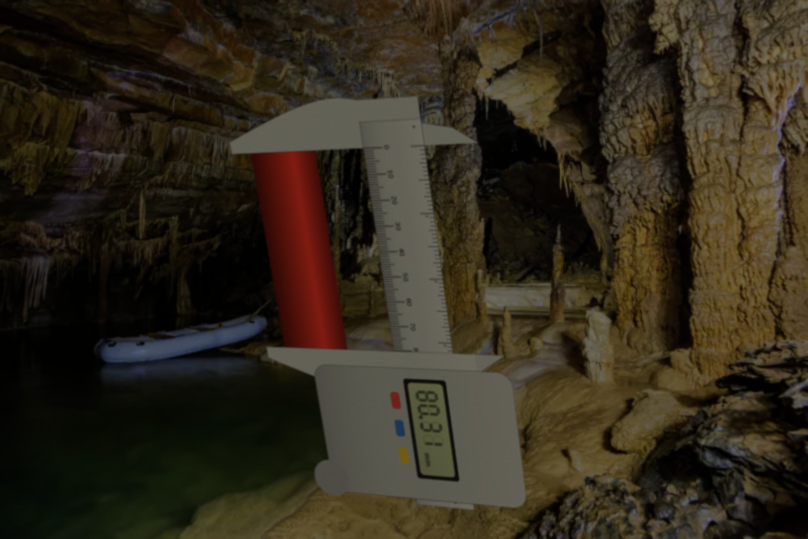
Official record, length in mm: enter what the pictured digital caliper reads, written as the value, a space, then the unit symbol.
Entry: 80.31 mm
